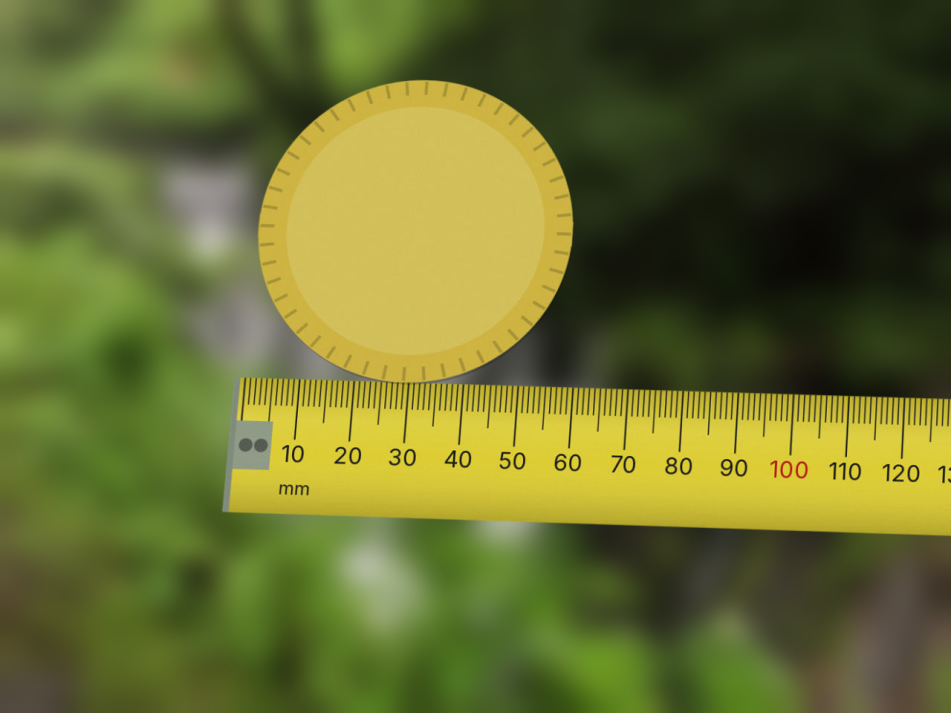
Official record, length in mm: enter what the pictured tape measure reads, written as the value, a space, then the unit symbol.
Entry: 58 mm
